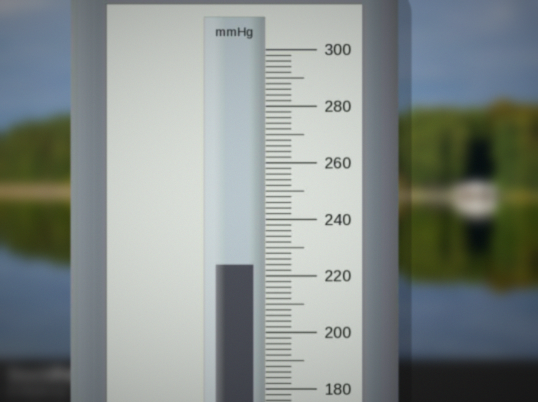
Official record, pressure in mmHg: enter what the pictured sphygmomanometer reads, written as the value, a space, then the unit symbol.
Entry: 224 mmHg
